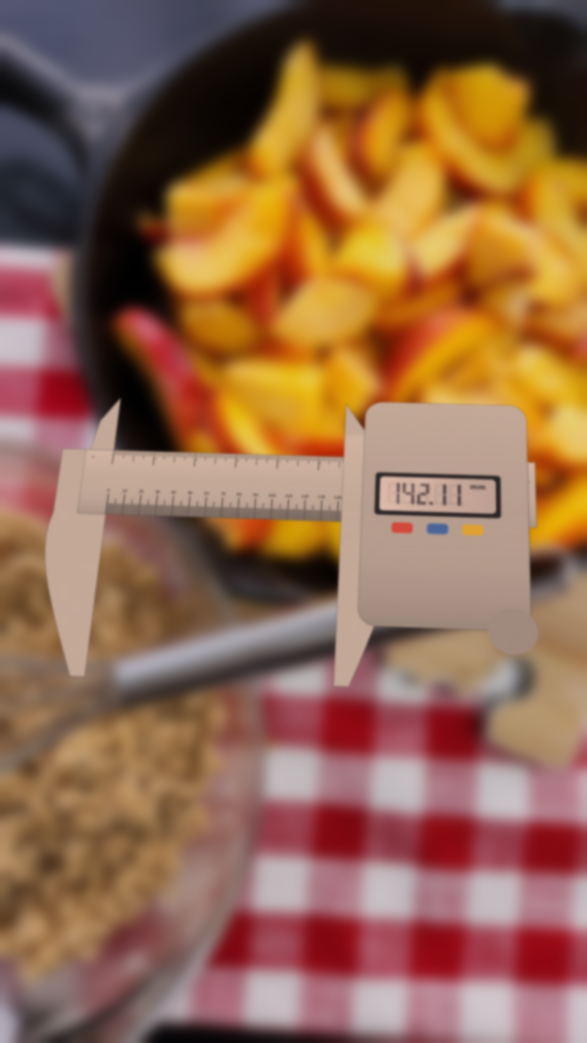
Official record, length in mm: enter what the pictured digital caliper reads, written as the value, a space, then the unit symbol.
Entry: 142.11 mm
